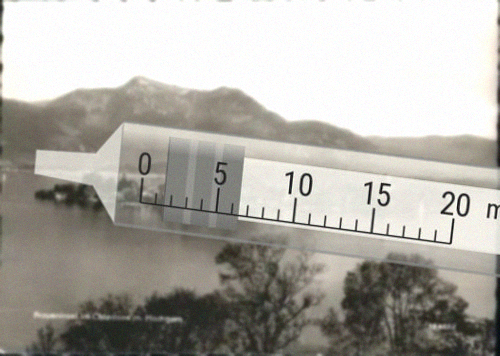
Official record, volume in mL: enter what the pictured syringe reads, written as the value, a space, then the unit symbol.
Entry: 1.5 mL
